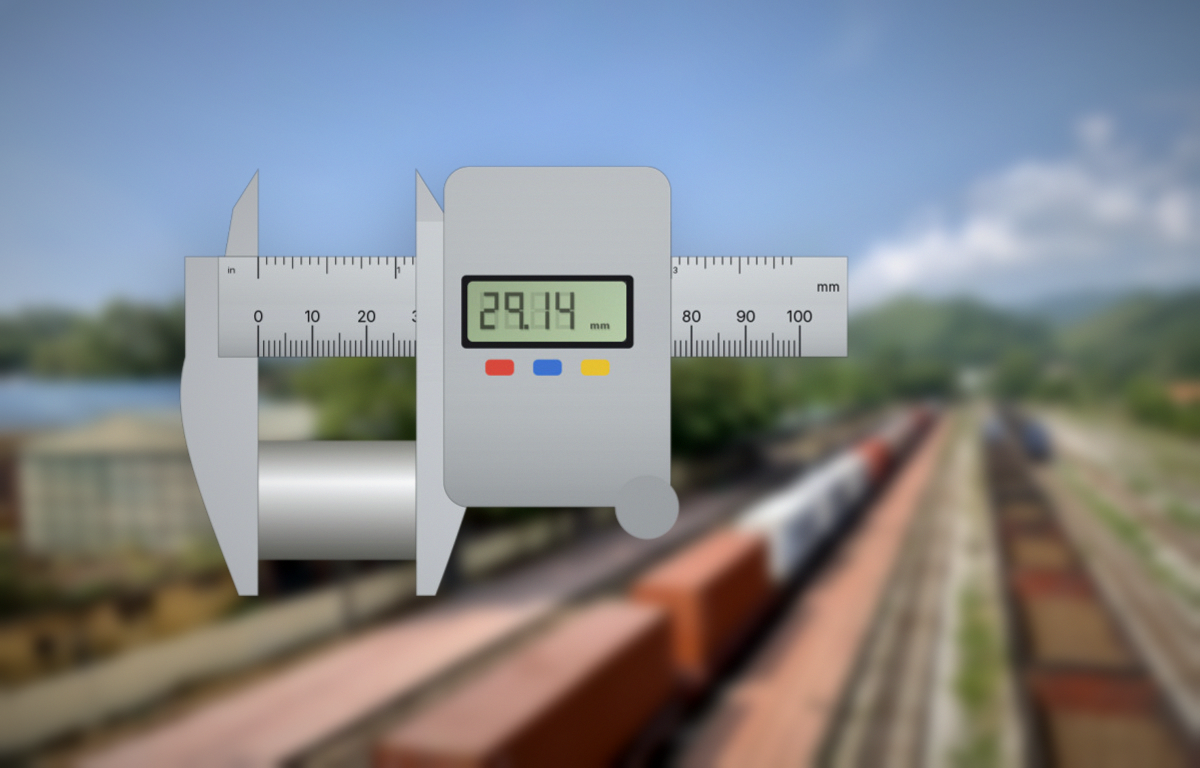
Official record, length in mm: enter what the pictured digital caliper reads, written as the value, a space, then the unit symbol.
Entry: 29.14 mm
